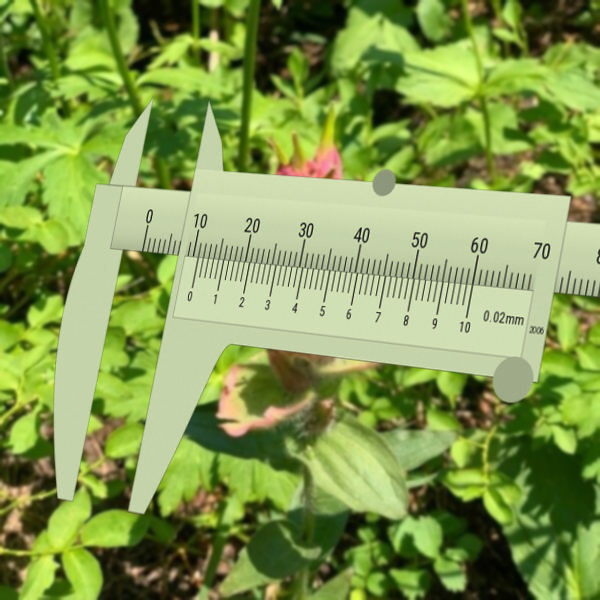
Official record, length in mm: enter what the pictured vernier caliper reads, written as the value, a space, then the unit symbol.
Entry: 11.0 mm
